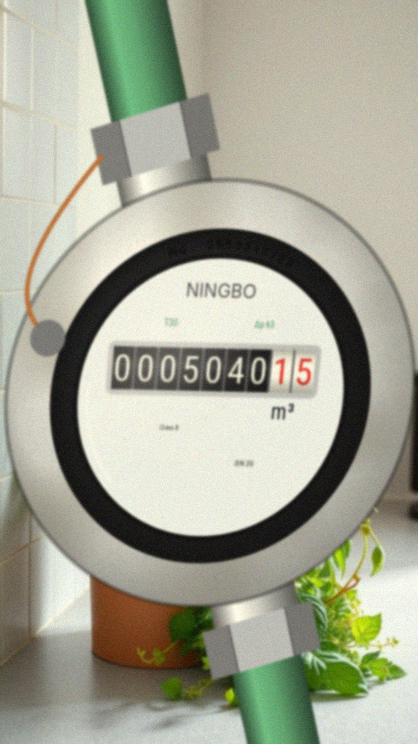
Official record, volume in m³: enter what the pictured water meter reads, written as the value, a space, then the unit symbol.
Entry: 5040.15 m³
